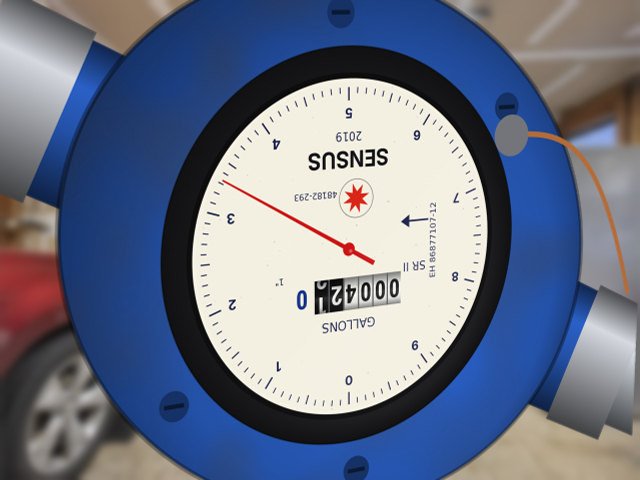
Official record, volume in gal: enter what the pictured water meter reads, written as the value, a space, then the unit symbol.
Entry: 4213.3 gal
